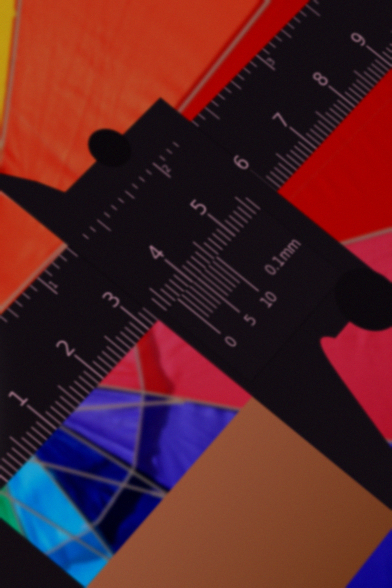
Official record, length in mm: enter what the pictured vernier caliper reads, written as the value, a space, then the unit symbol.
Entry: 36.5 mm
